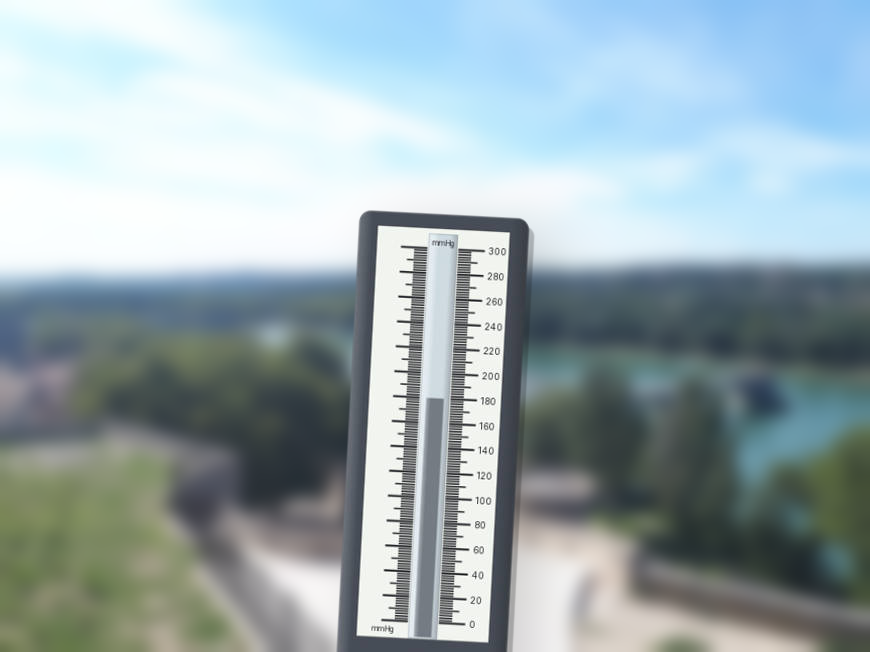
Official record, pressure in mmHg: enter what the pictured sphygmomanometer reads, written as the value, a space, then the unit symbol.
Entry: 180 mmHg
